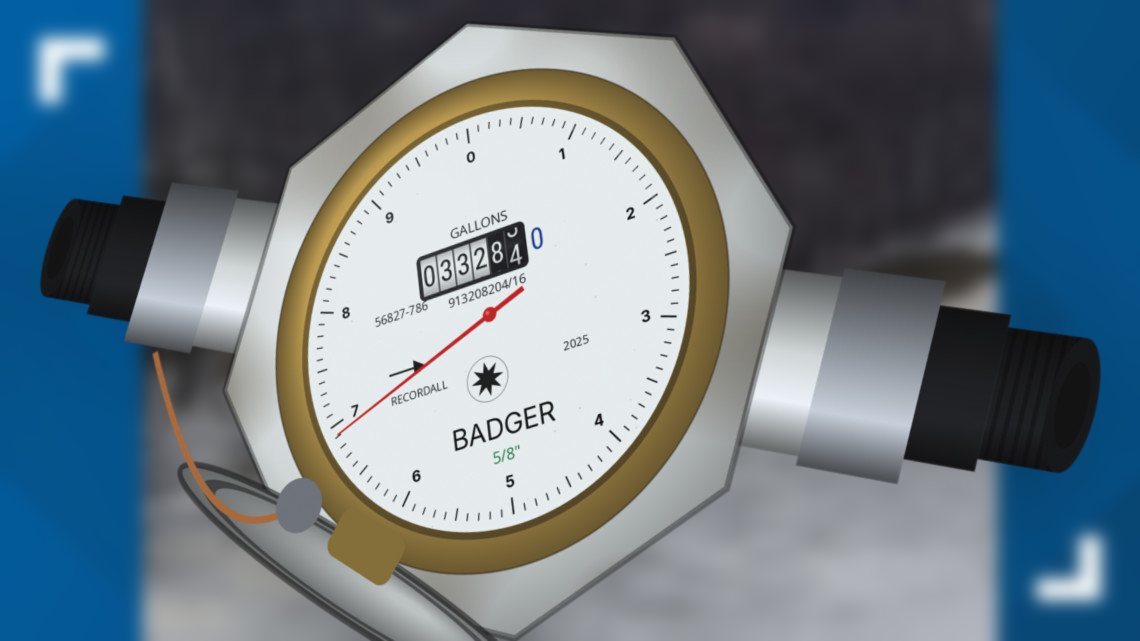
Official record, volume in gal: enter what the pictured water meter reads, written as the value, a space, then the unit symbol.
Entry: 332836.9 gal
